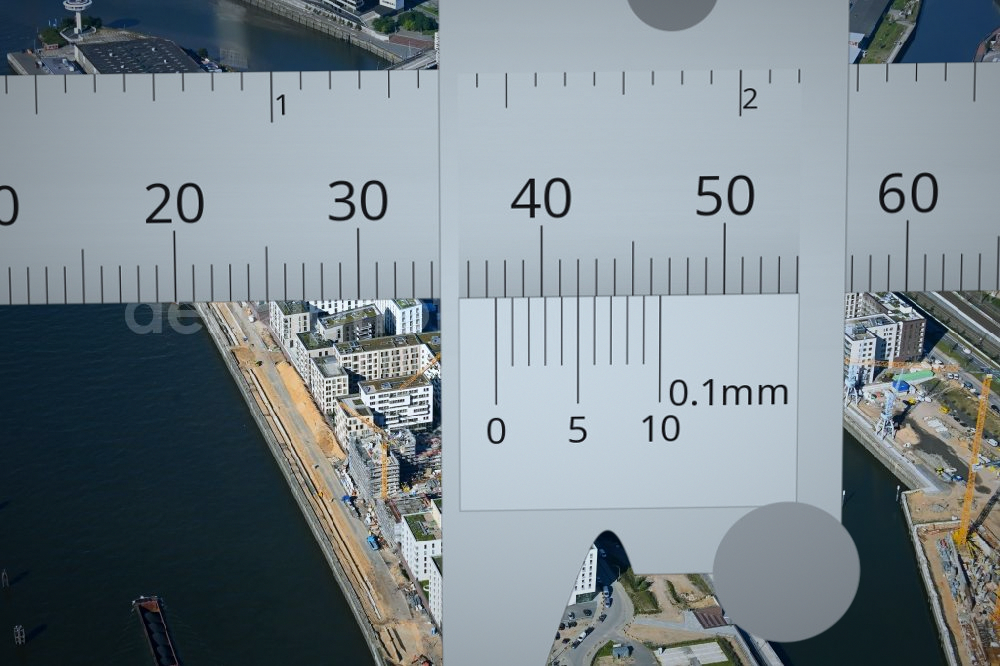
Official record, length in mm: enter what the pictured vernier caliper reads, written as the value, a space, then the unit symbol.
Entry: 37.5 mm
